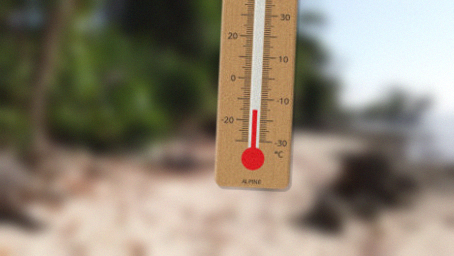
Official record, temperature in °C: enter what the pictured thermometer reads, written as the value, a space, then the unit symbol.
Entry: -15 °C
